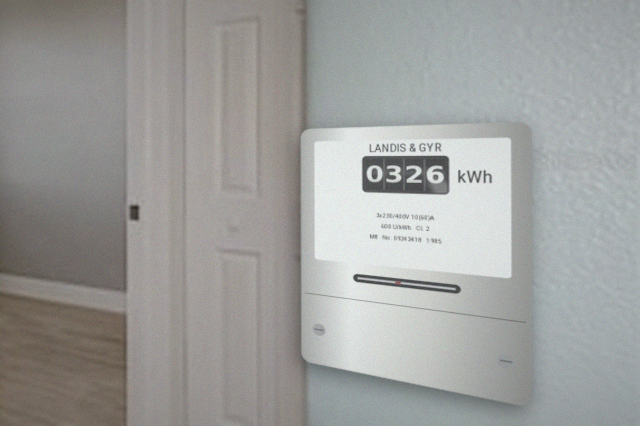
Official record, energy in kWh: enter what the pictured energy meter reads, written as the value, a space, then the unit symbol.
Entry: 326 kWh
